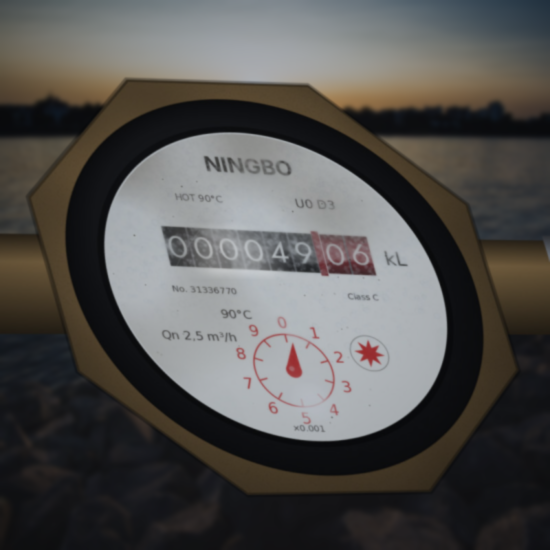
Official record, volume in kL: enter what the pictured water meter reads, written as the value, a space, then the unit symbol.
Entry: 49.060 kL
